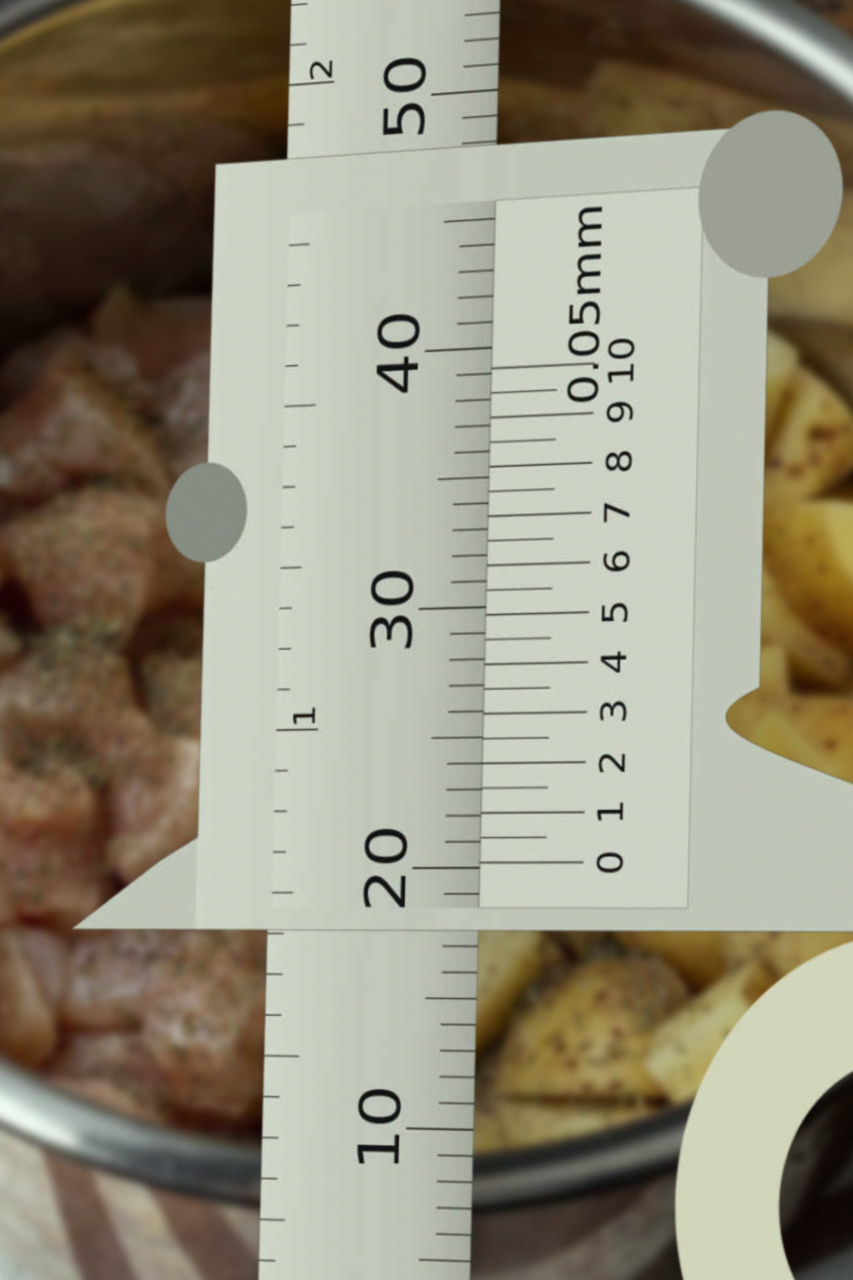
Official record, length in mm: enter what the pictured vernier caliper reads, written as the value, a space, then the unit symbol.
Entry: 20.2 mm
